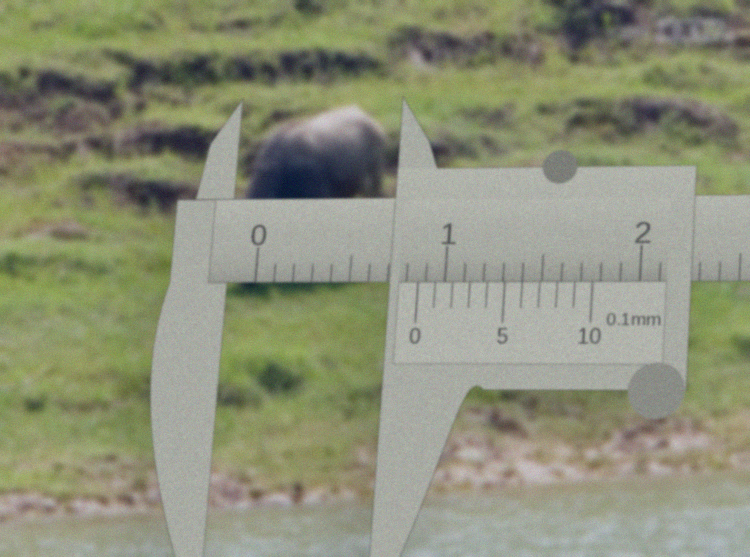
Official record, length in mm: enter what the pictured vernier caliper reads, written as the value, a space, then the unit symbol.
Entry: 8.6 mm
